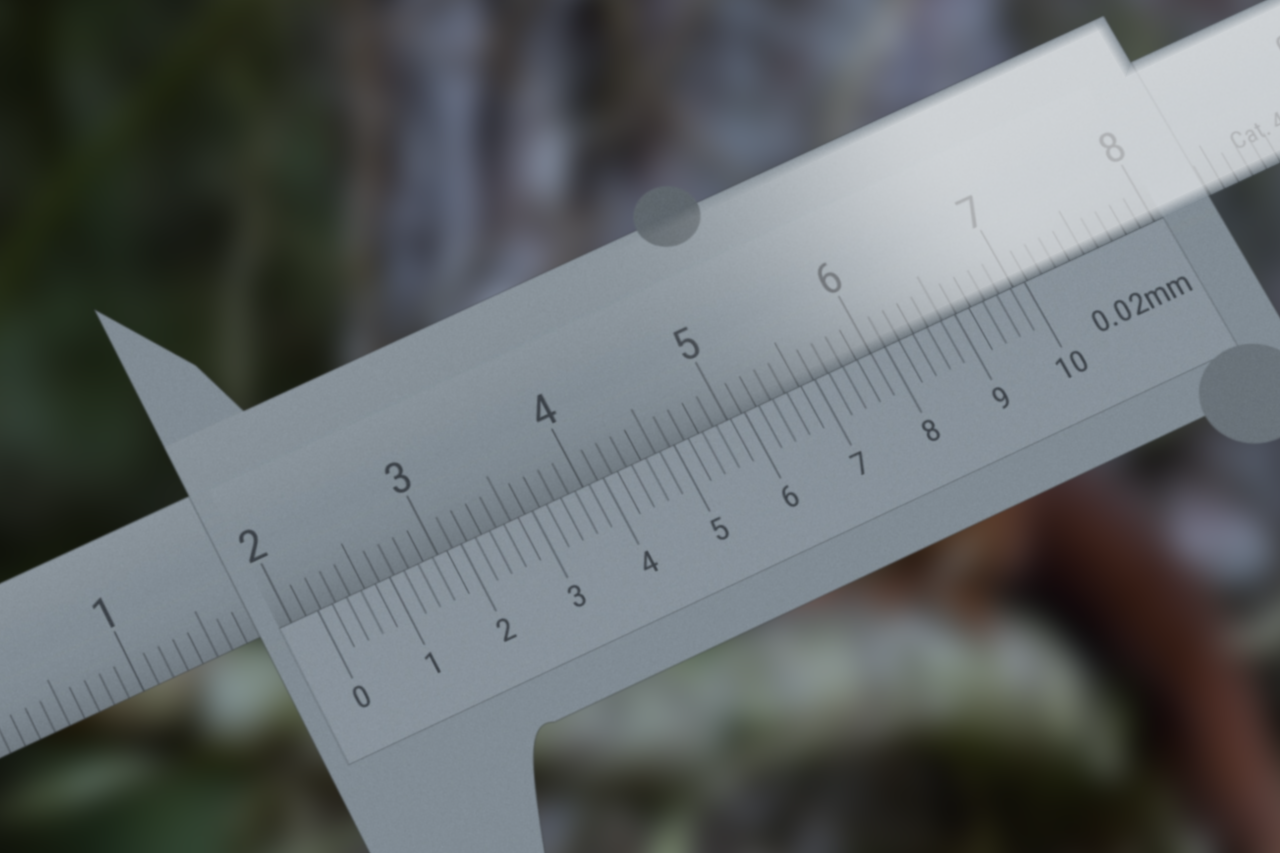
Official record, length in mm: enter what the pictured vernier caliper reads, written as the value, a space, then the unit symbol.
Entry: 21.8 mm
